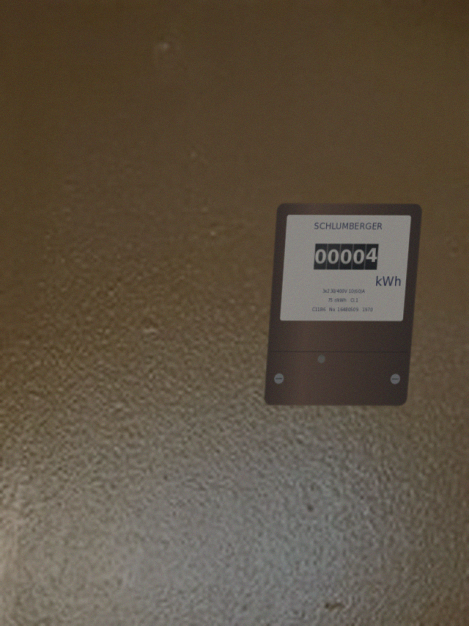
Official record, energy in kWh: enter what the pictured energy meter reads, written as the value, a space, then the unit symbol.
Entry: 4 kWh
